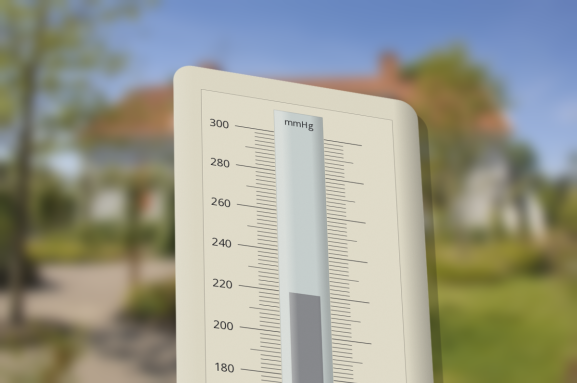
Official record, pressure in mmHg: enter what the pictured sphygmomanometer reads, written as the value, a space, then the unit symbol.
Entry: 220 mmHg
